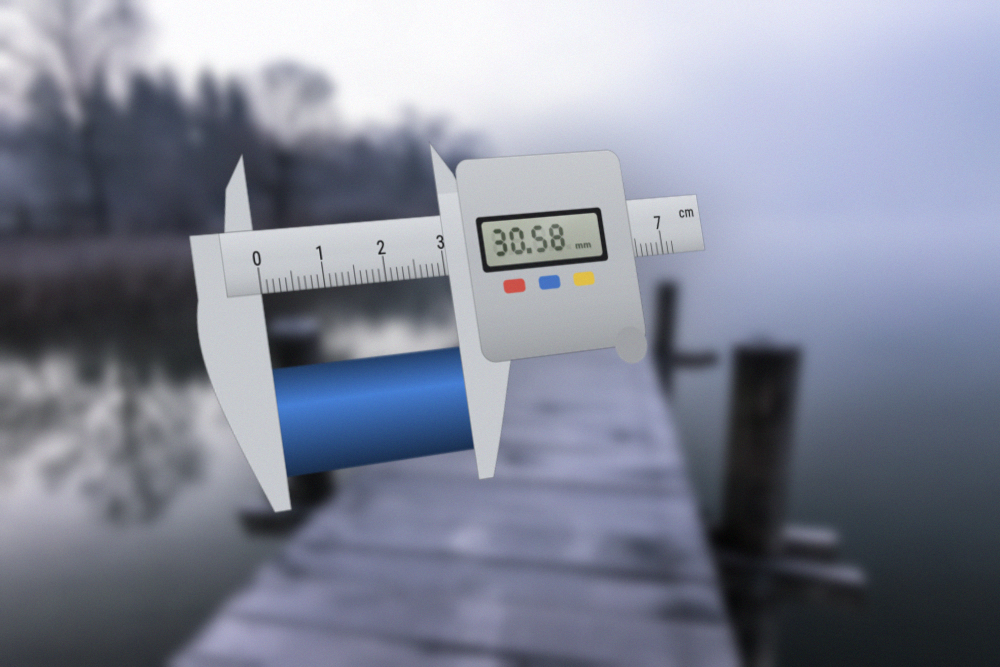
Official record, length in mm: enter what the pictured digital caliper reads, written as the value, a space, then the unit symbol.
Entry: 30.58 mm
